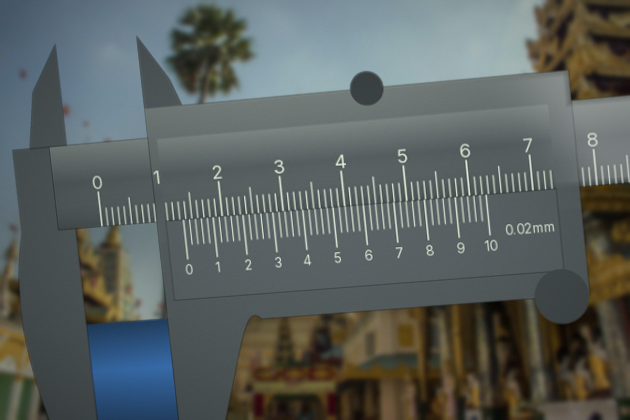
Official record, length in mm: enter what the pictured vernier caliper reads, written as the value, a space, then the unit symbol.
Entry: 13.6 mm
